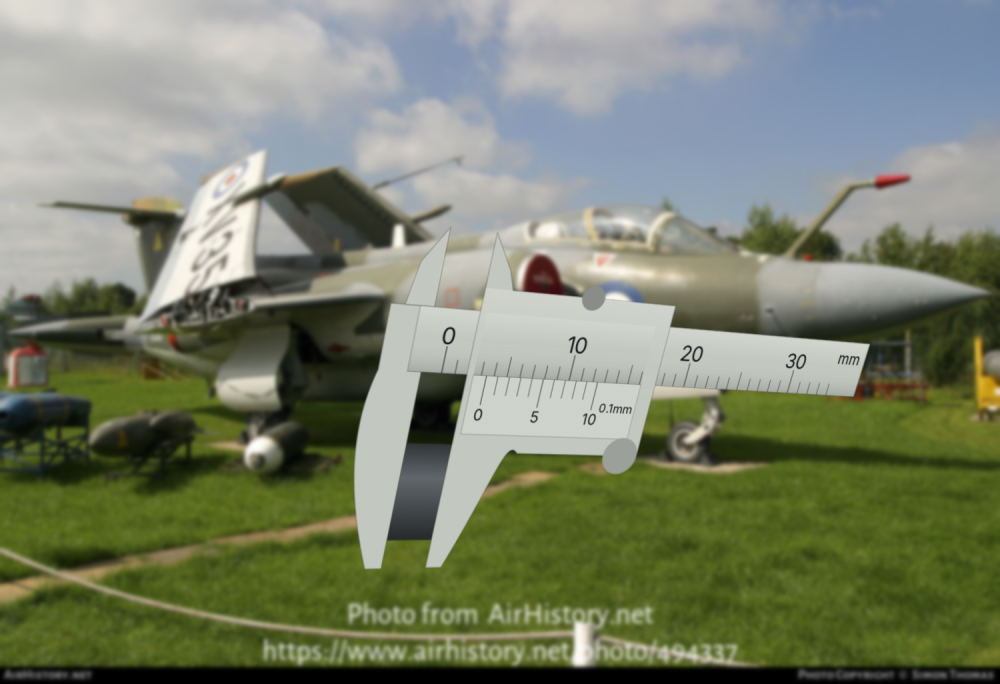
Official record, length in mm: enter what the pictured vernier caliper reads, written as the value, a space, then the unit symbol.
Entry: 3.4 mm
